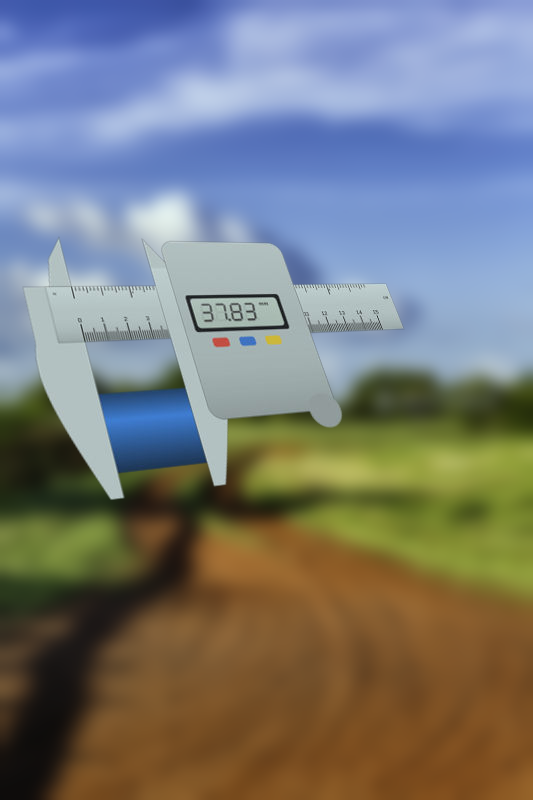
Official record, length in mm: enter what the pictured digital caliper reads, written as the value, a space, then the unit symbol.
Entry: 37.83 mm
